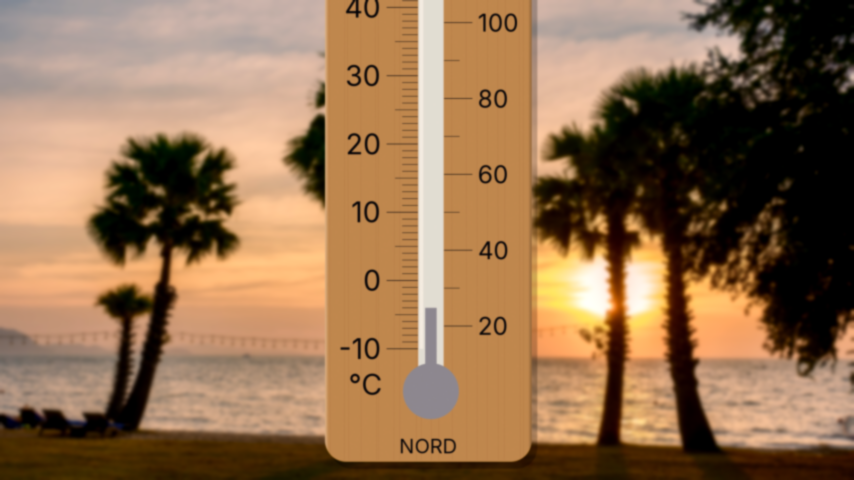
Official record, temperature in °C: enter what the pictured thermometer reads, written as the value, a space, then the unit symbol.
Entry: -4 °C
